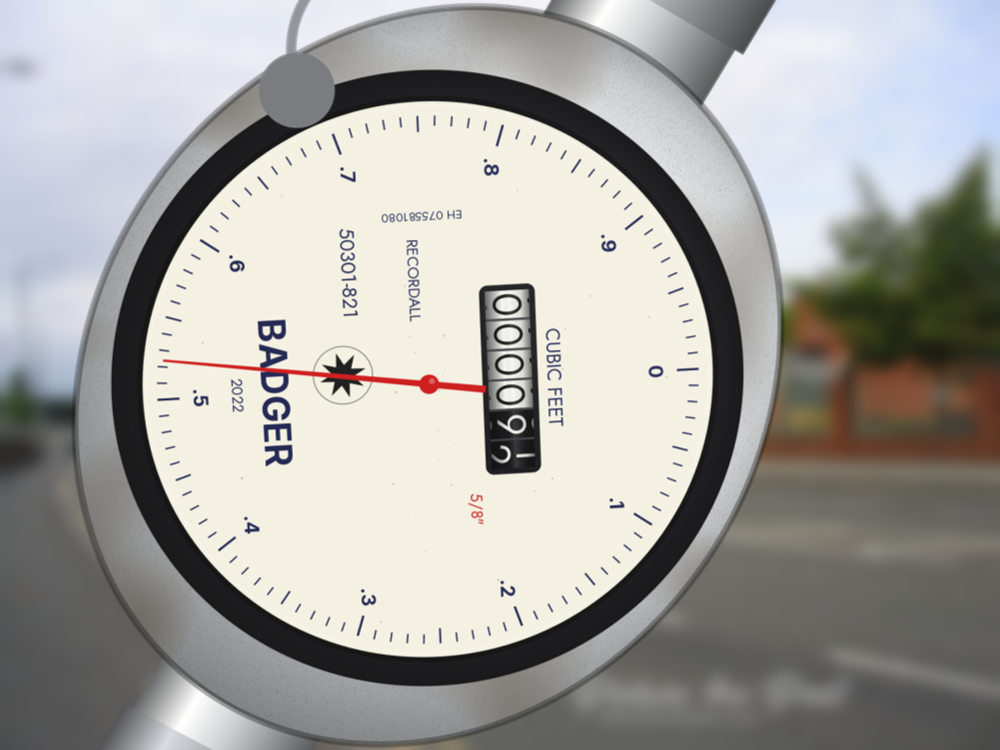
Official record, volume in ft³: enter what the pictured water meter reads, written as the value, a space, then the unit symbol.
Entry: 91.52 ft³
